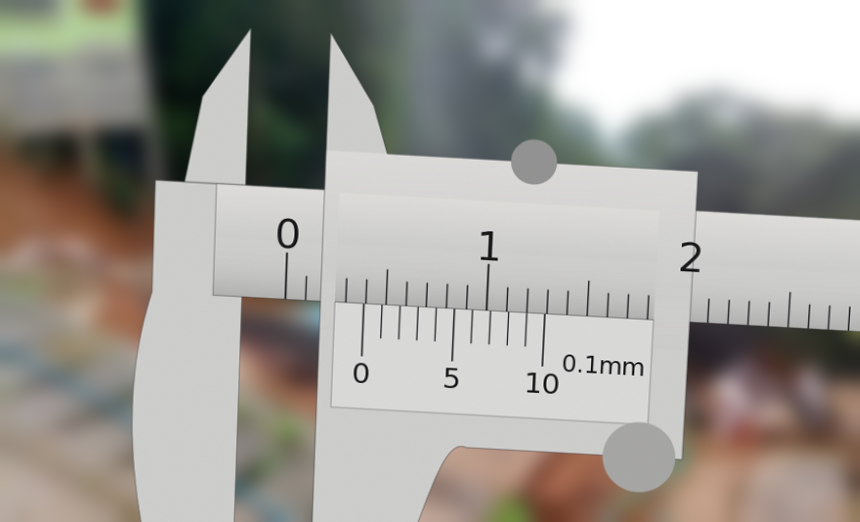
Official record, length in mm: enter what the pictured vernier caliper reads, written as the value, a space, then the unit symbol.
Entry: 3.9 mm
